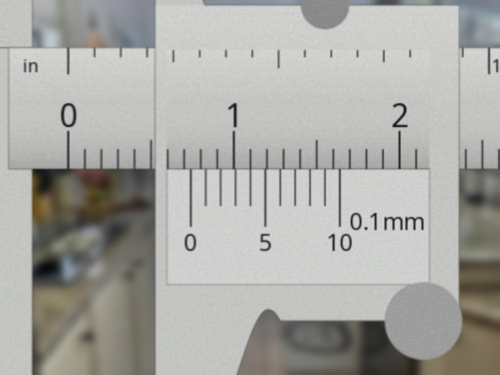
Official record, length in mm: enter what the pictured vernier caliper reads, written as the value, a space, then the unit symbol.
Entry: 7.4 mm
